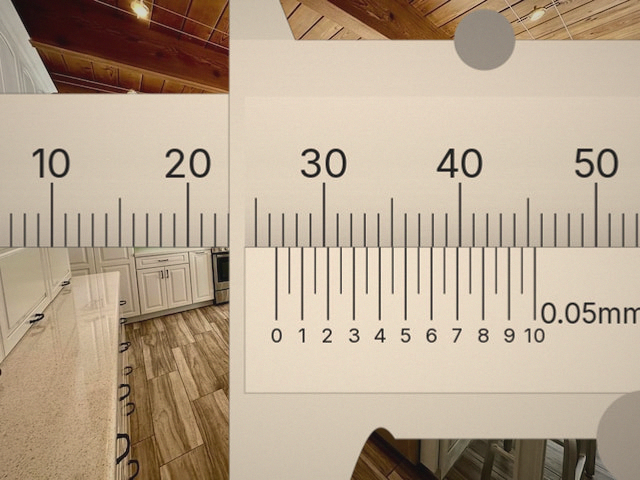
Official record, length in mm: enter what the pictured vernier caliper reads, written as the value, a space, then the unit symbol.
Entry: 26.5 mm
